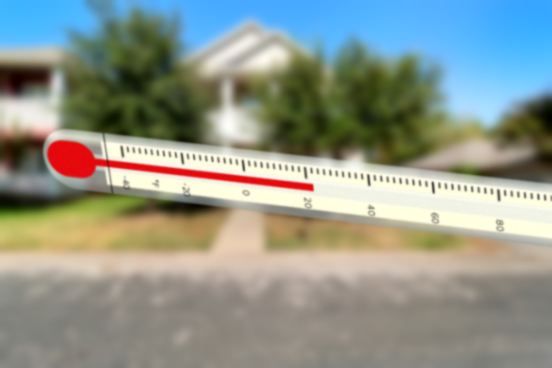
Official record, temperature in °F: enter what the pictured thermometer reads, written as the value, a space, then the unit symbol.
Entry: 22 °F
